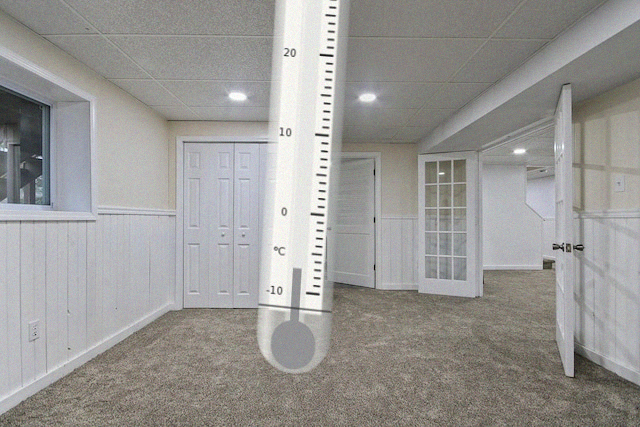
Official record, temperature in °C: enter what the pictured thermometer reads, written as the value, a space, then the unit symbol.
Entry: -7 °C
